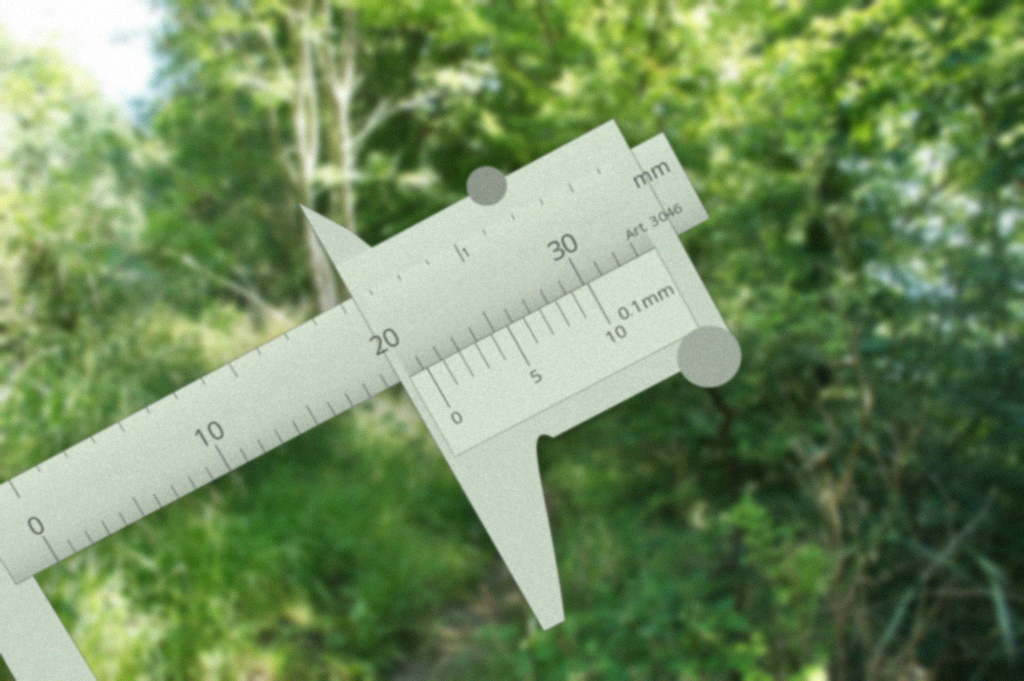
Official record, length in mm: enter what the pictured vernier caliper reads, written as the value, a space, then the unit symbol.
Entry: 21.2 mm
